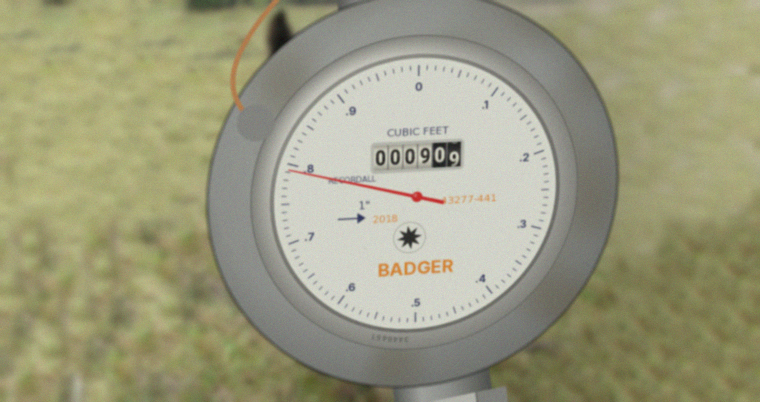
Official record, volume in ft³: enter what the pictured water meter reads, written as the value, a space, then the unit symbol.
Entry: 908.79 ft³
